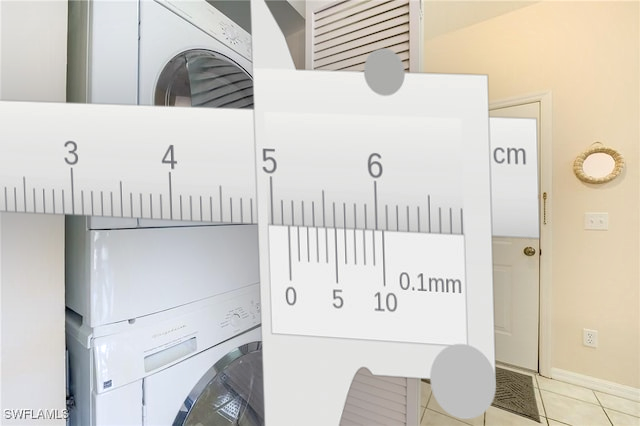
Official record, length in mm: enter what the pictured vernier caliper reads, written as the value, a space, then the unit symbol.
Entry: 51.6 mm
